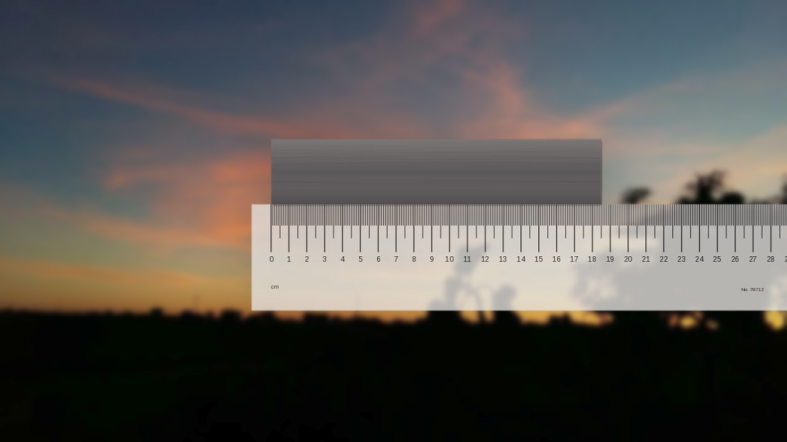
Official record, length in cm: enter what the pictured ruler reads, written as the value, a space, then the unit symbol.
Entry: 18.5 cm
